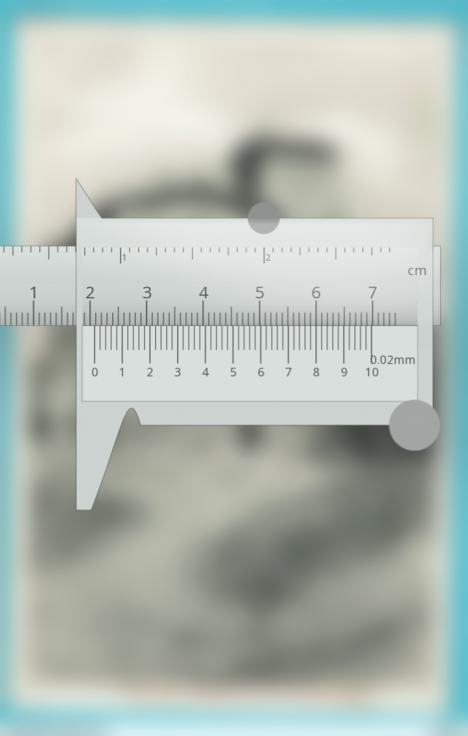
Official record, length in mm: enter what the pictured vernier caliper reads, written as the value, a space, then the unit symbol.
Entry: 20.8 mm
